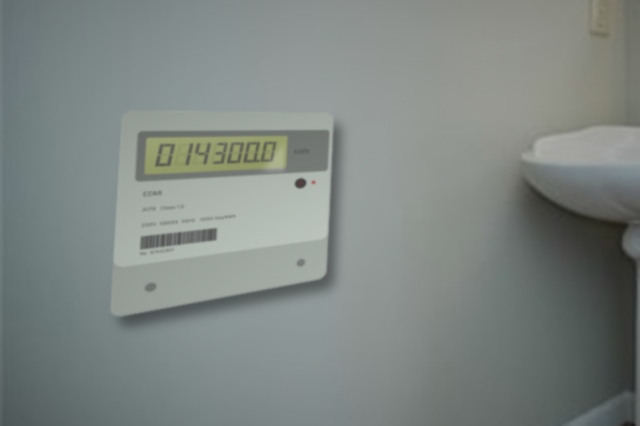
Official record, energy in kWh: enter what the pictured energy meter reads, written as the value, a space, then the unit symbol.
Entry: 14300.0 kWh
